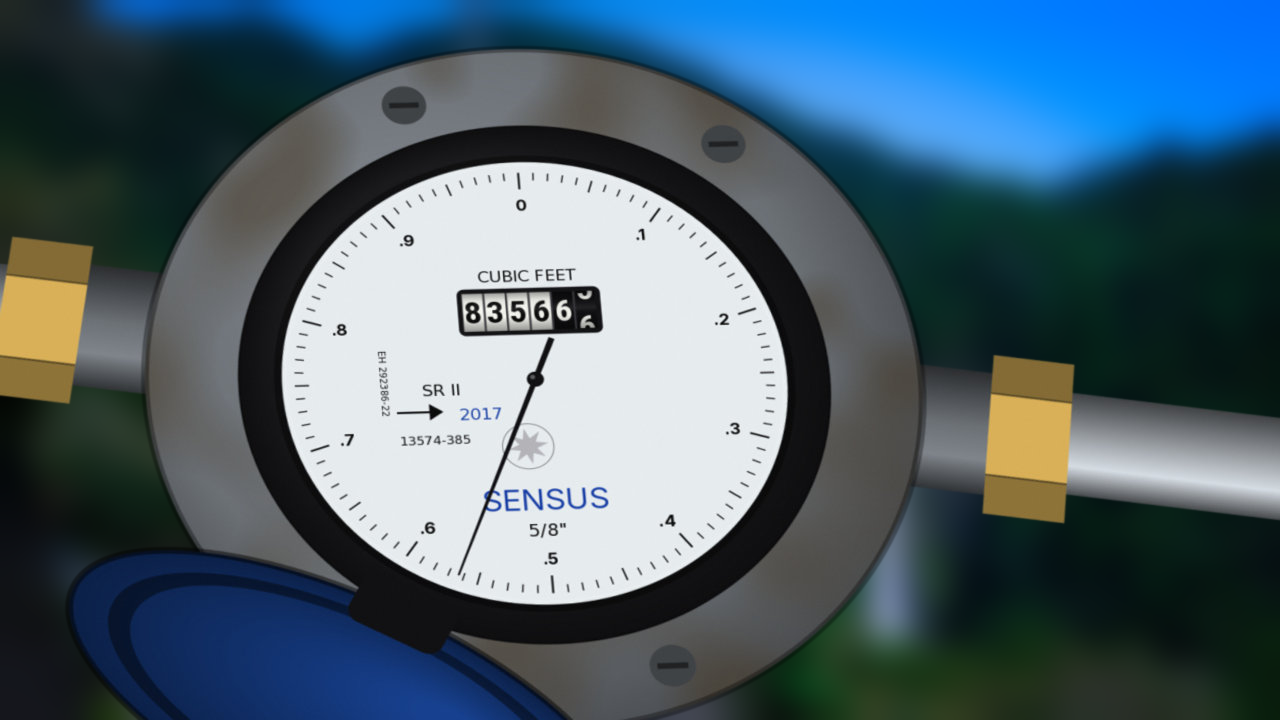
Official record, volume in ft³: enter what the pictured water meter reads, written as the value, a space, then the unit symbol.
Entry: 835665.56 ft³
